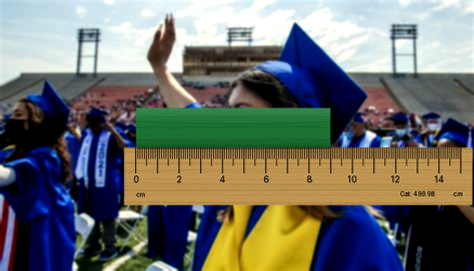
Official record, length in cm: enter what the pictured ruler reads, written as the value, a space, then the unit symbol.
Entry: 9 cm
